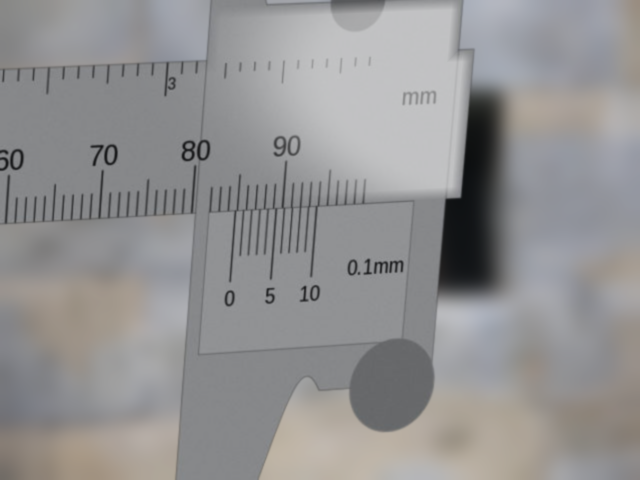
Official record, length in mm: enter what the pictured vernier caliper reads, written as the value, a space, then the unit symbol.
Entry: 84.8 mm
